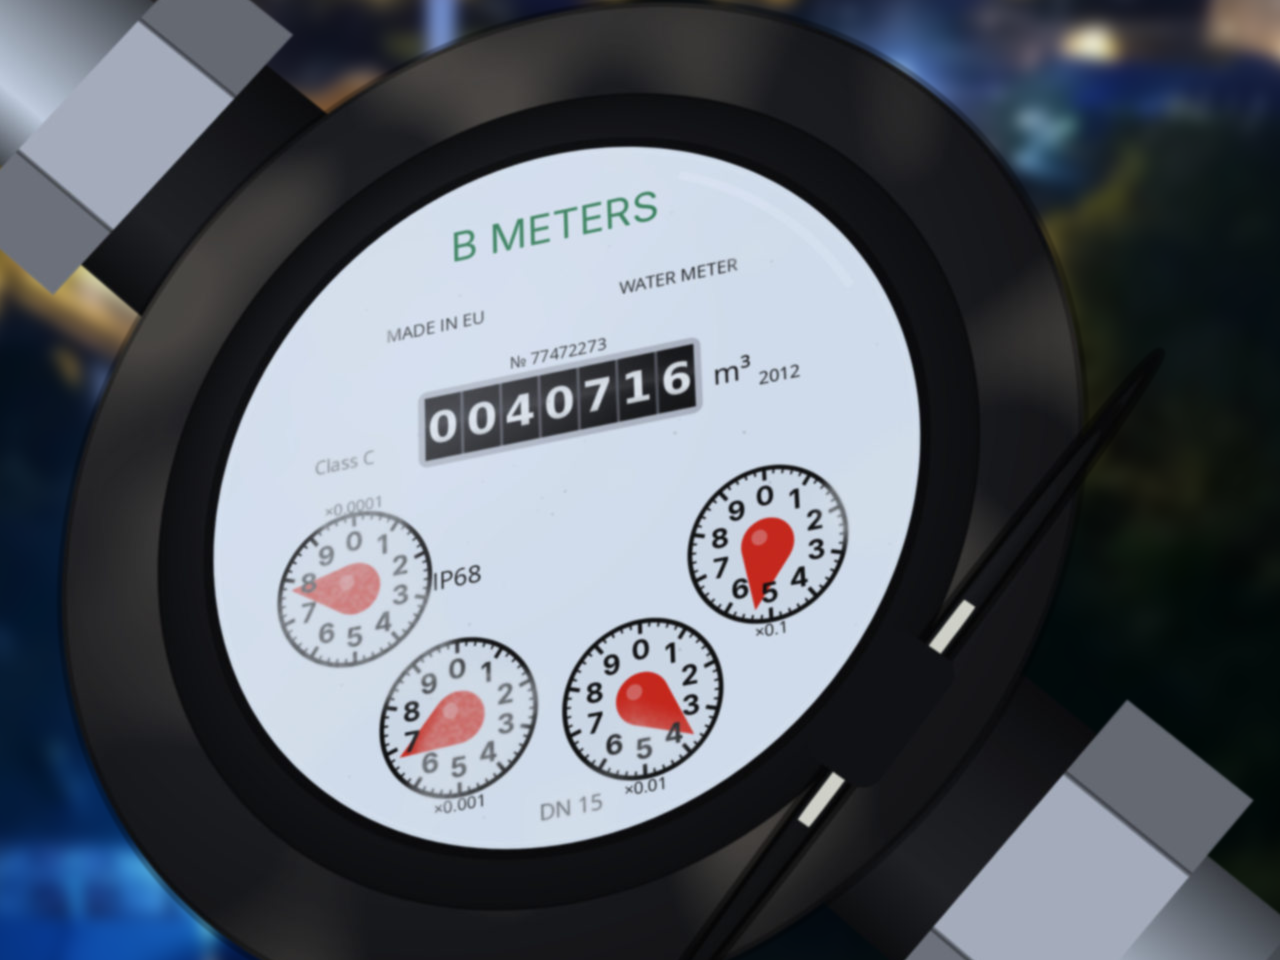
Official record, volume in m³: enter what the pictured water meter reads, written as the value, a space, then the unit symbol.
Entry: 40716.5367 m³
